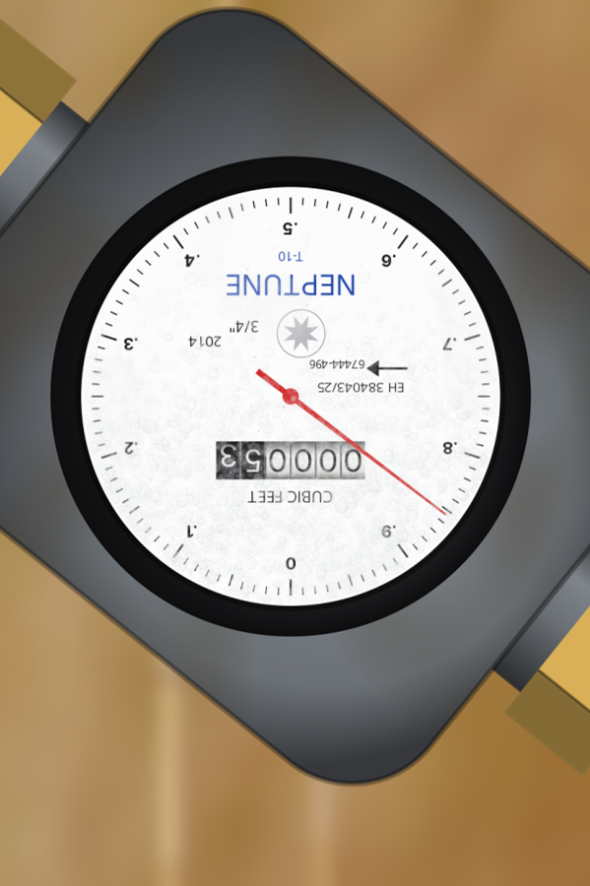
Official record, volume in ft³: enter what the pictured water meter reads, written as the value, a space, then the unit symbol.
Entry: 52.85 ft³
